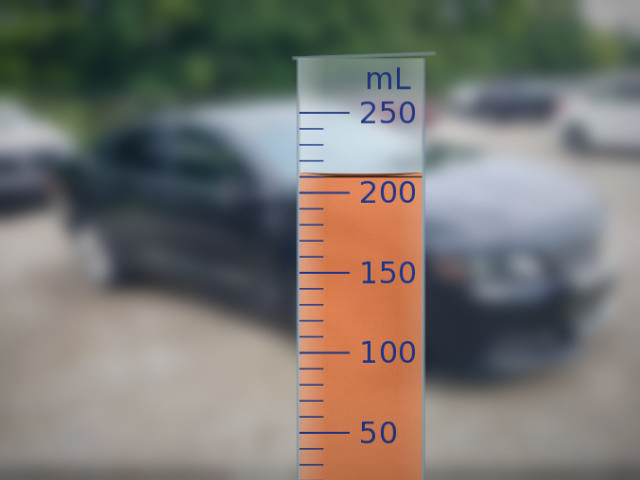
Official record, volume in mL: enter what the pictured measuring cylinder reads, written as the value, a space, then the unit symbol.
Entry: 210 mL
